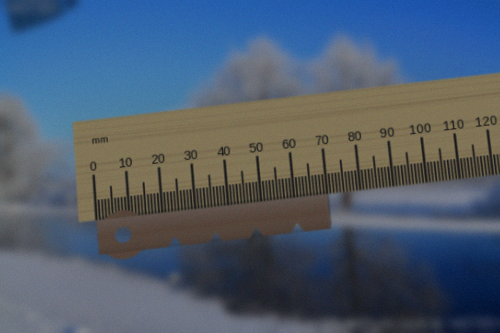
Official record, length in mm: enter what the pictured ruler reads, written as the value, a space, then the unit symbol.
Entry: 70 mm
